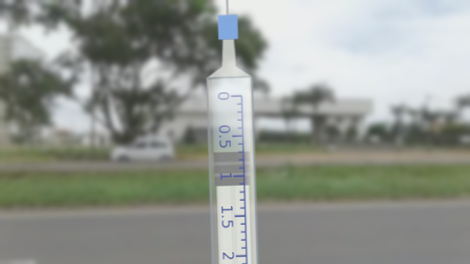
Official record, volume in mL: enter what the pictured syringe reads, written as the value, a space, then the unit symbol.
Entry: 0.7 mL
